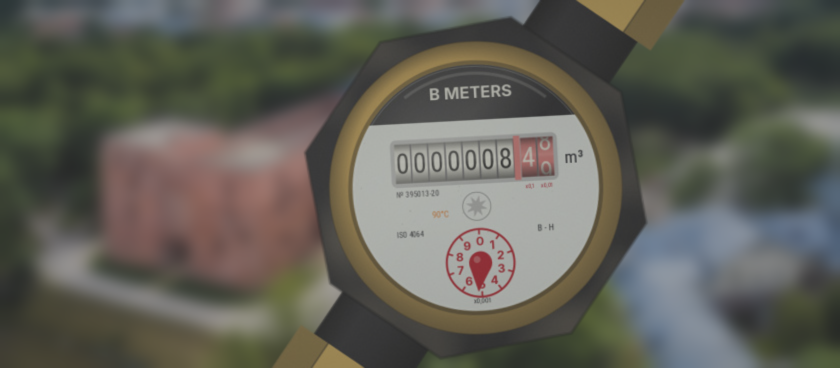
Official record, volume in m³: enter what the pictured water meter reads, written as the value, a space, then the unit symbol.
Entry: 8.485 m³
